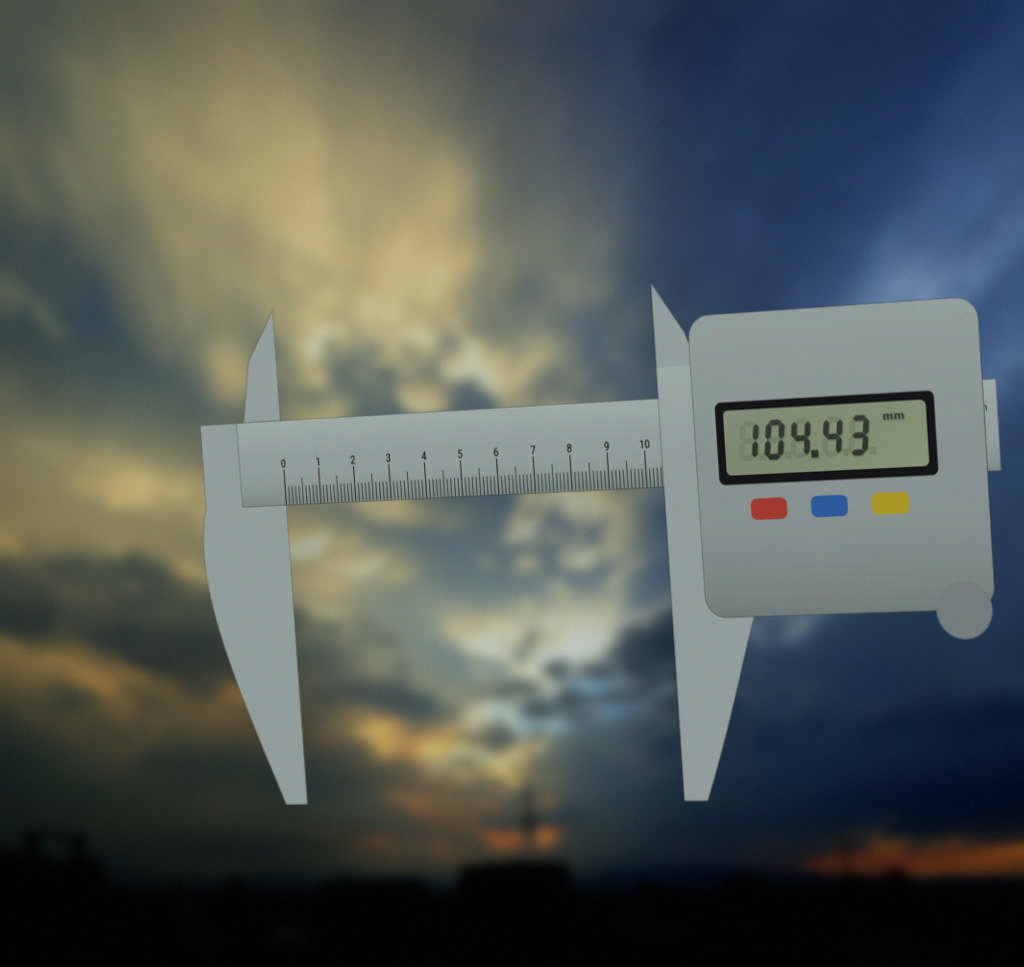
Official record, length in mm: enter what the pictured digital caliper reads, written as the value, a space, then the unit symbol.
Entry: 104.43 mm
